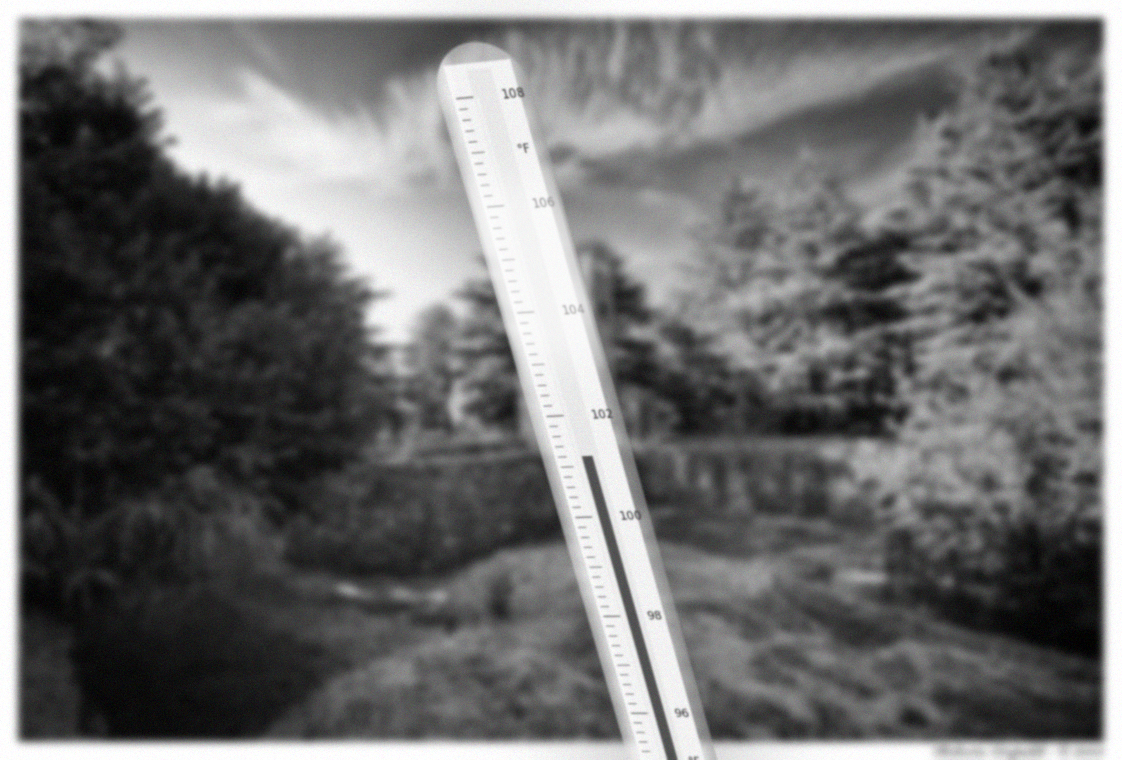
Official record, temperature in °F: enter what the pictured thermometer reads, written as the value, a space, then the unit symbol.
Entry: 101.2 °F
